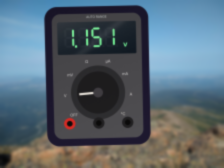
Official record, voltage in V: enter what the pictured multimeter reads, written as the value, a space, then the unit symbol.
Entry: 1.151 V
